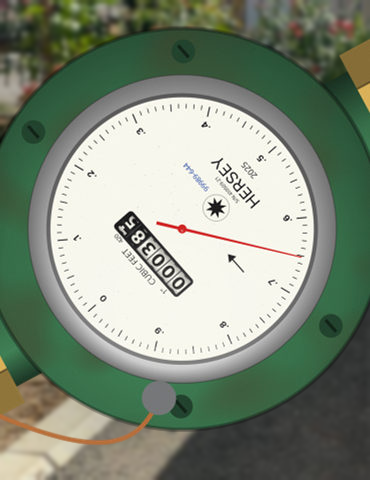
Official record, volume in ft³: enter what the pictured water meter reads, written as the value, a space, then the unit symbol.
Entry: 384.65 ft³
